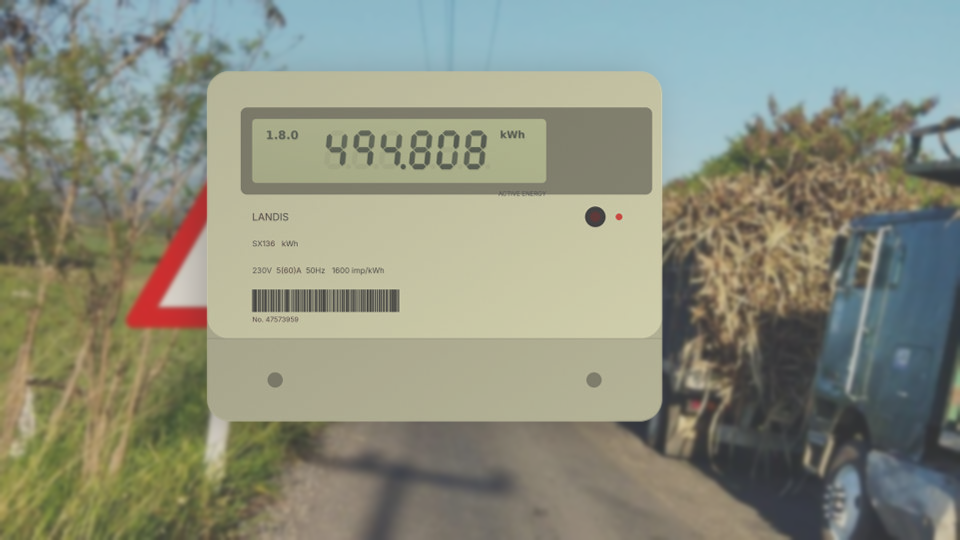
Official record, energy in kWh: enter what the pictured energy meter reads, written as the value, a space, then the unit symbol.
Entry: 494.808 kWh
